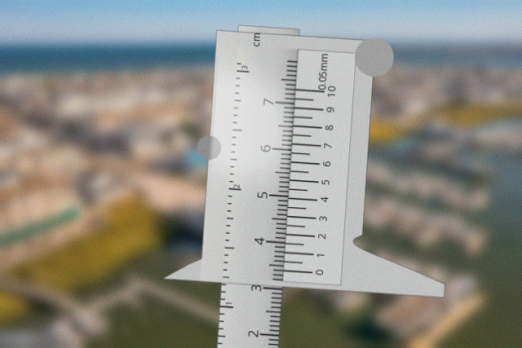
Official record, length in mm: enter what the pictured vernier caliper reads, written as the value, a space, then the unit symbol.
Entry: 34.0 mm
